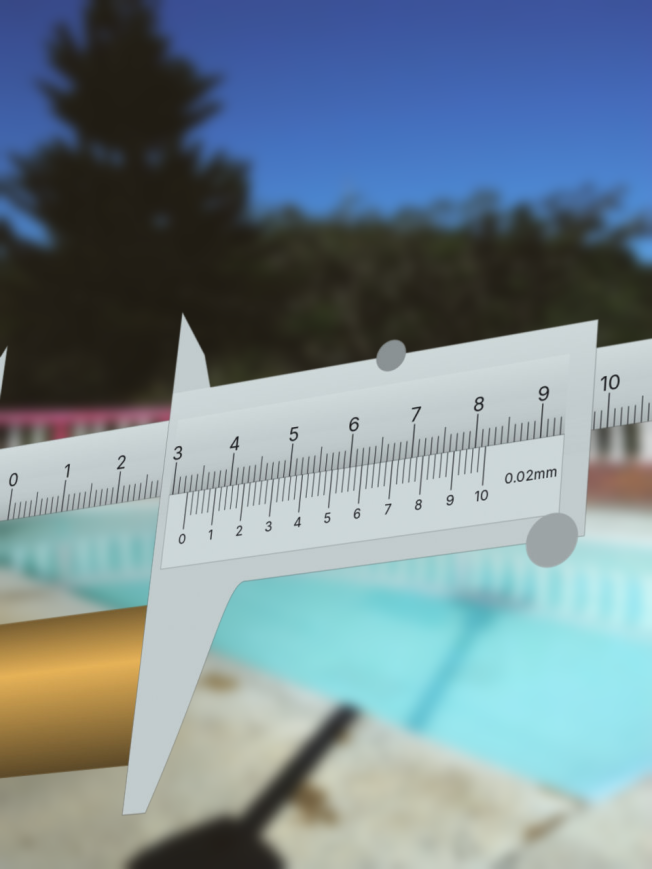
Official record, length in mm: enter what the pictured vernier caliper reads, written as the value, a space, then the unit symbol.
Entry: 32.6 mm
